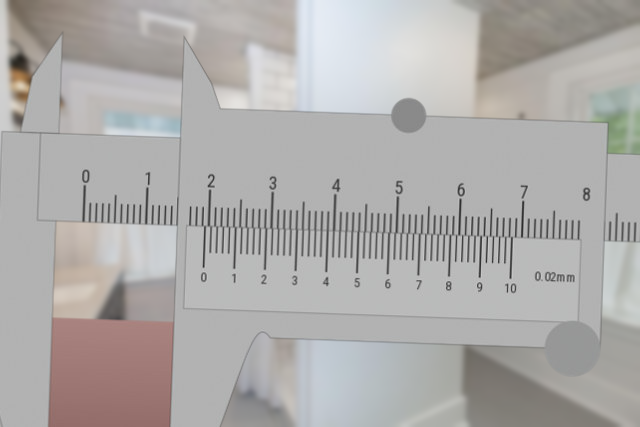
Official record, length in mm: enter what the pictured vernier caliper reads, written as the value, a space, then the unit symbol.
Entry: 19.4 mm
